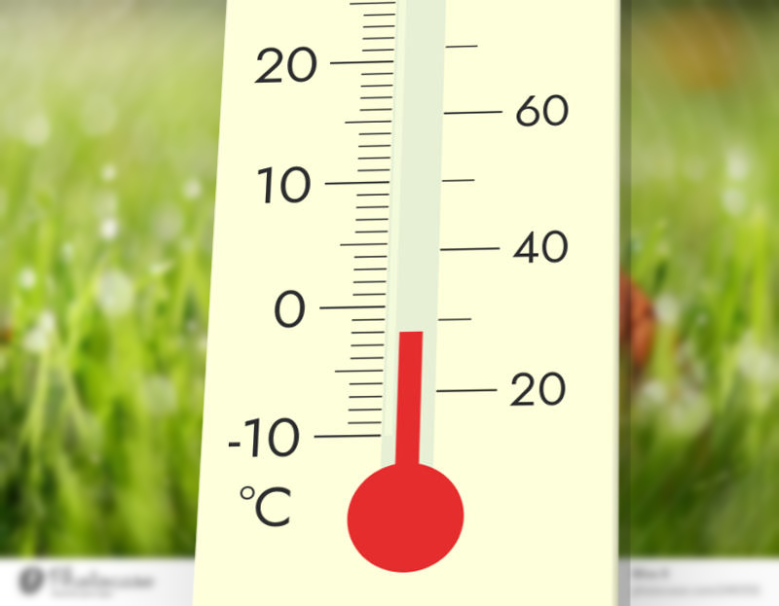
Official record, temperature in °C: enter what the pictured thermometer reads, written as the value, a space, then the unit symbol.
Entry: -2 °C
